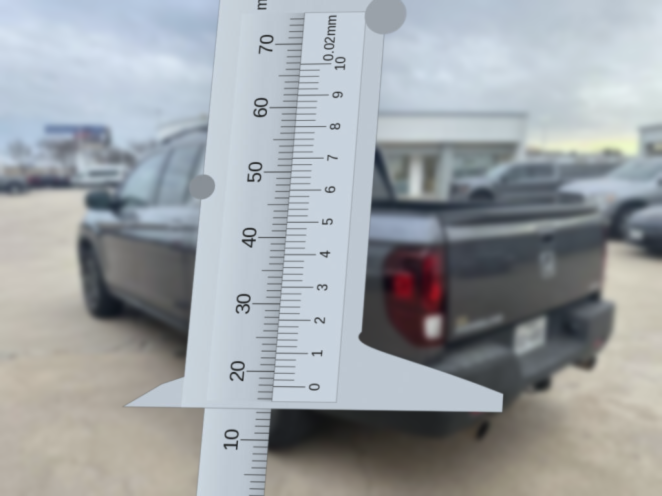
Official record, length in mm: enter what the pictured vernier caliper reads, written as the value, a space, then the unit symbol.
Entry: 17.8 mm
